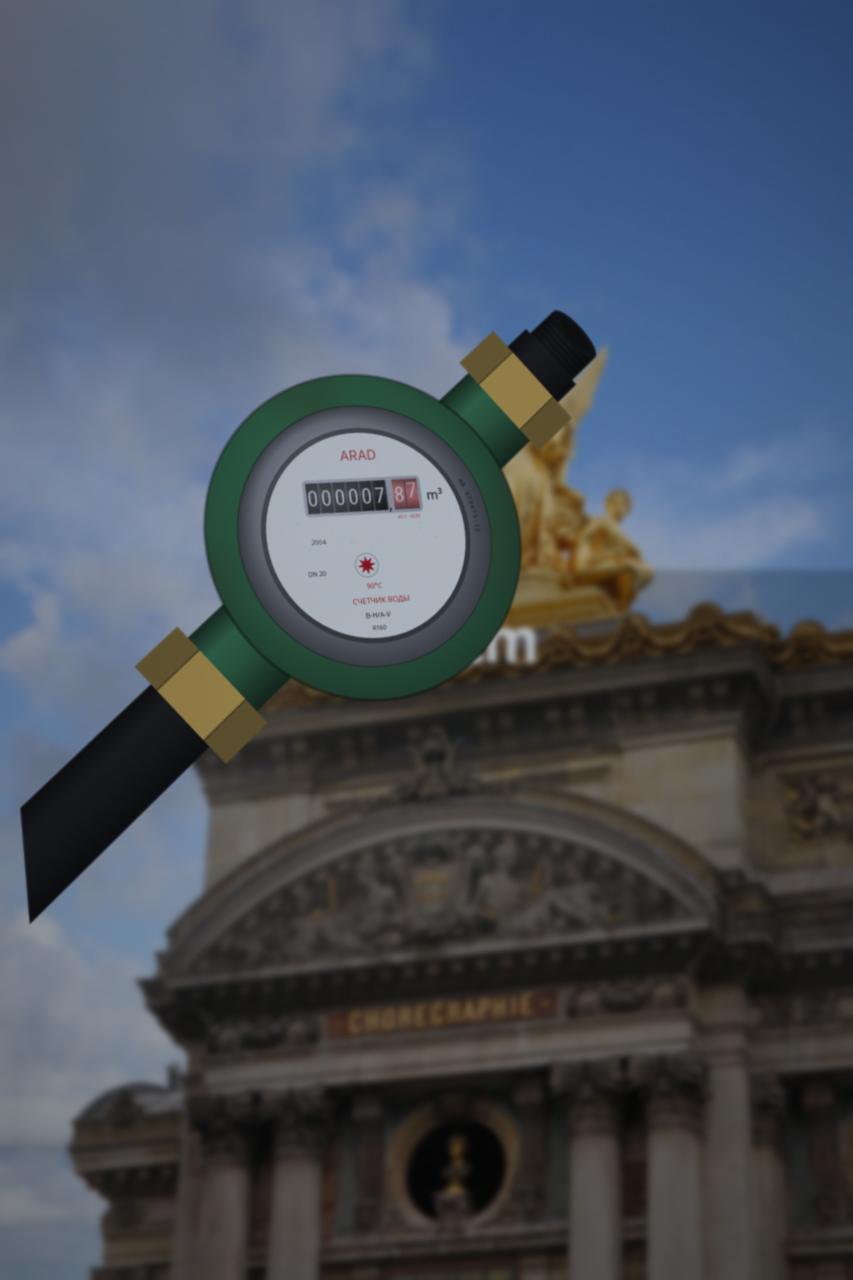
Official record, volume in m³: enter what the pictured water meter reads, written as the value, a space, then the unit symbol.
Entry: 7.87 m³
